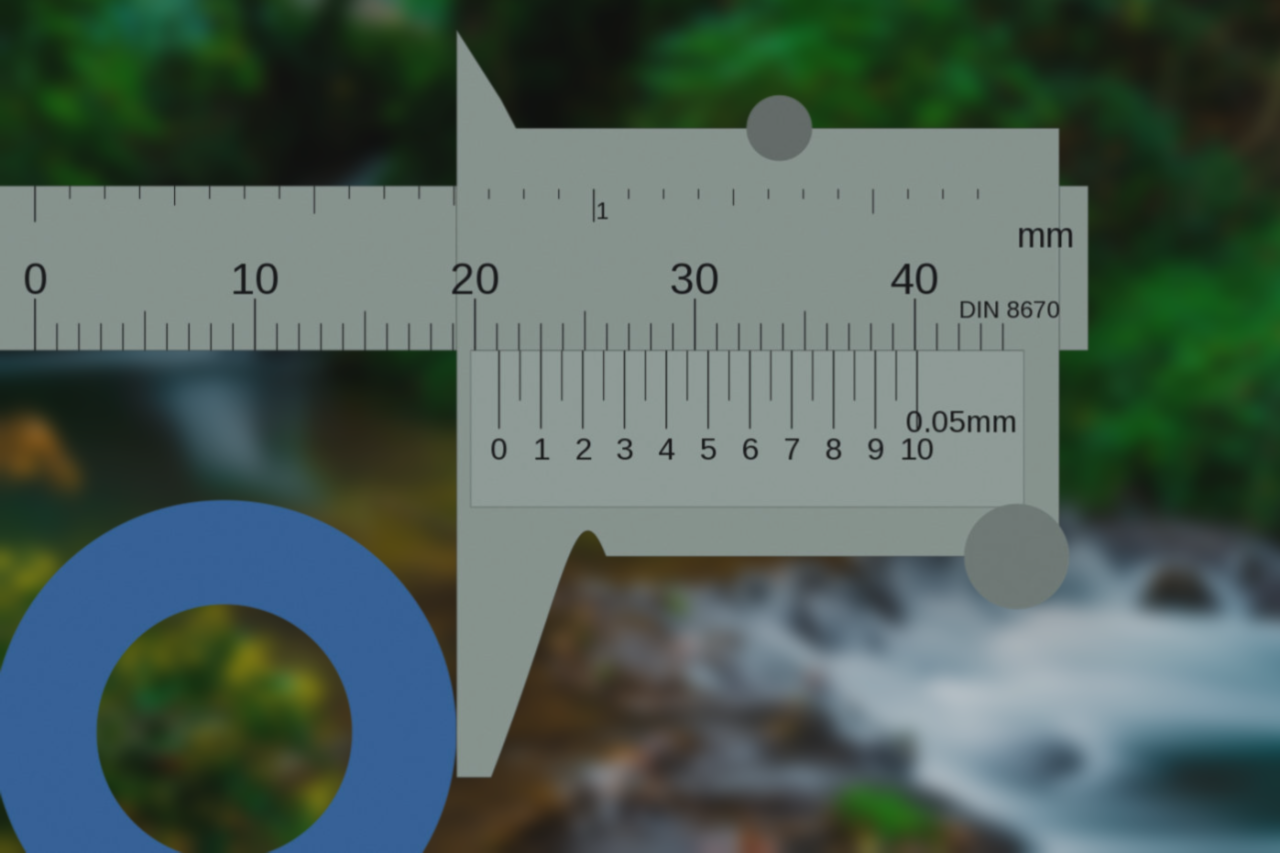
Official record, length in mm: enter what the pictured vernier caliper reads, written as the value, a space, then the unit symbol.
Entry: 21.1 mm
